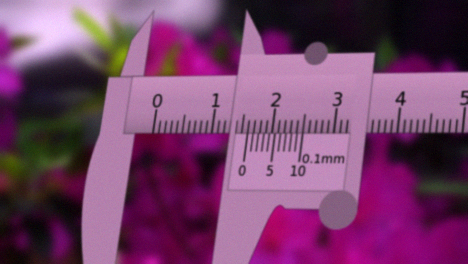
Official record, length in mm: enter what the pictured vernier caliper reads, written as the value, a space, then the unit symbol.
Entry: 16.0 mm
